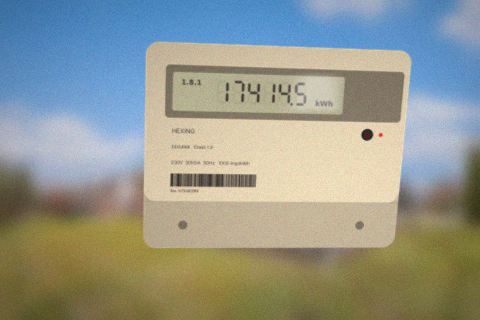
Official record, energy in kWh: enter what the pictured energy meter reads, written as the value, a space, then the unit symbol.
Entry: 17414.5 kWh
